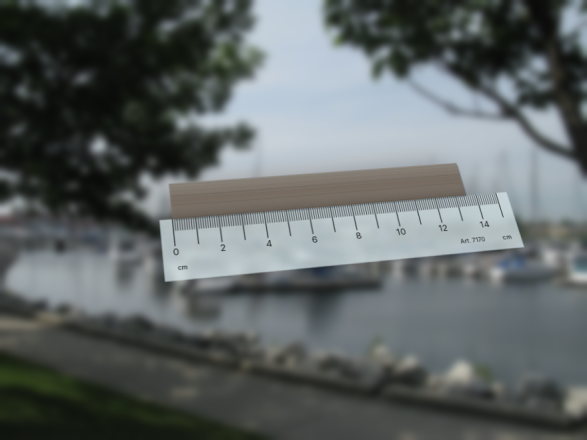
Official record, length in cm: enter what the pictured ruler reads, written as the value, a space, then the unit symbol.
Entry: 13.5 cm
